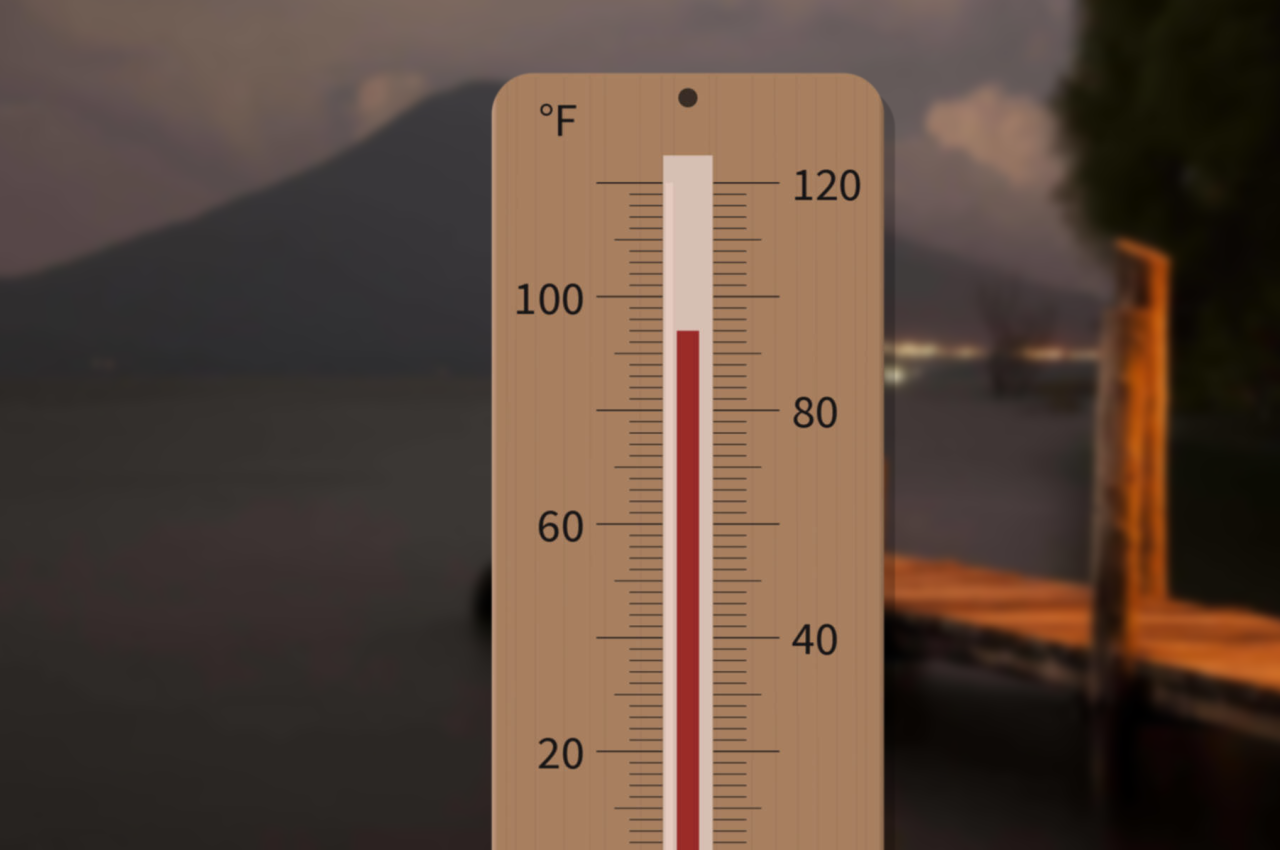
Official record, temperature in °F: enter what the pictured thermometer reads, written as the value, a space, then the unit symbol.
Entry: 94 °F
